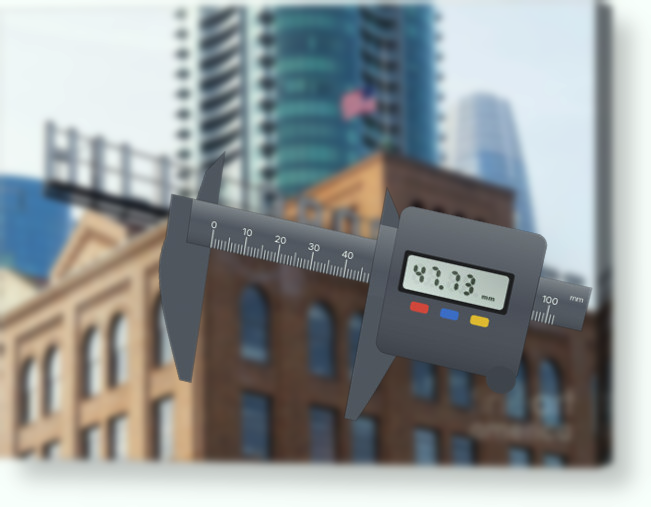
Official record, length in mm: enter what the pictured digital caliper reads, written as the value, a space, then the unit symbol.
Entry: 47.73 mm
